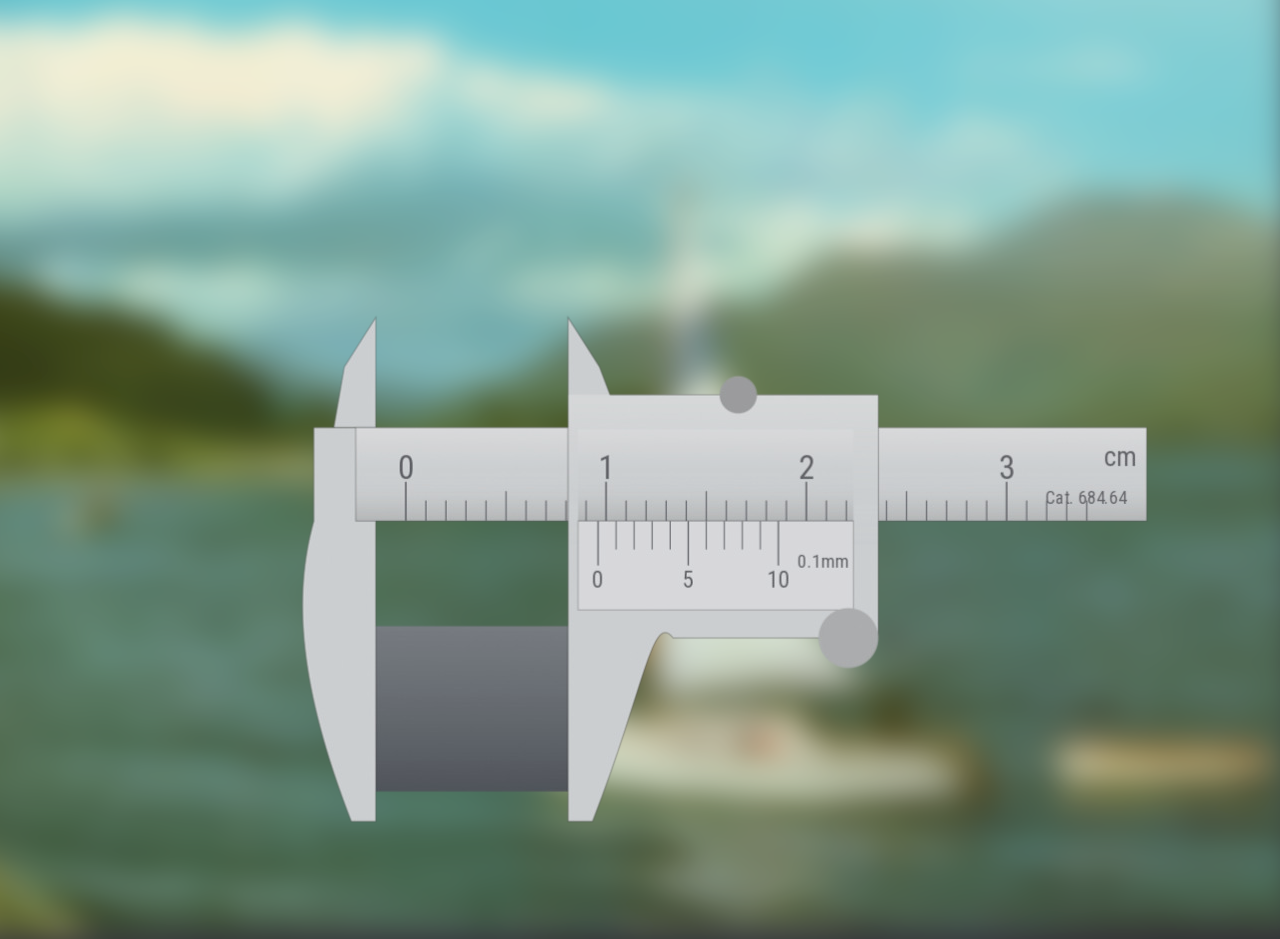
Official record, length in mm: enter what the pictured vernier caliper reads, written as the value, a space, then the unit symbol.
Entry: 9.6 mm
